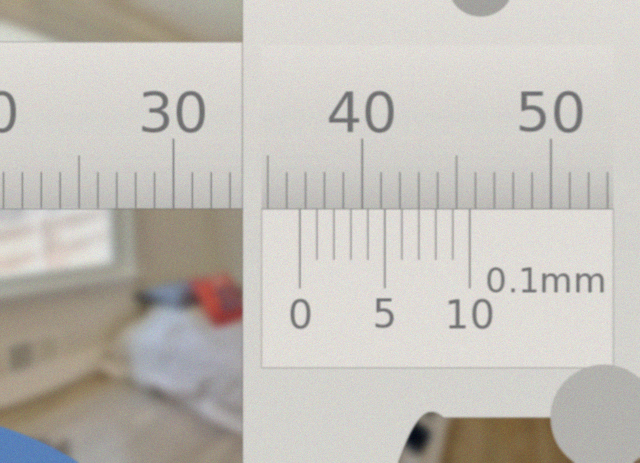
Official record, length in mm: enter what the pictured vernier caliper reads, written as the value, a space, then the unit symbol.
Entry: 36.7 mm
